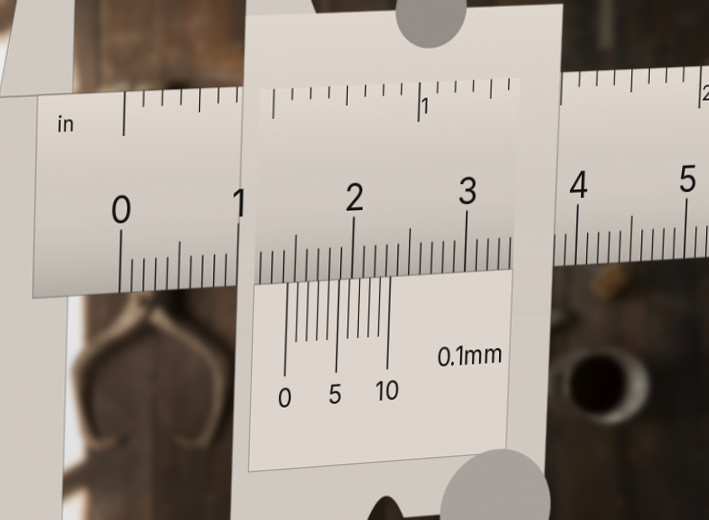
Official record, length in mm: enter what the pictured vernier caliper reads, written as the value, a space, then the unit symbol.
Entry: 14.4 mm
